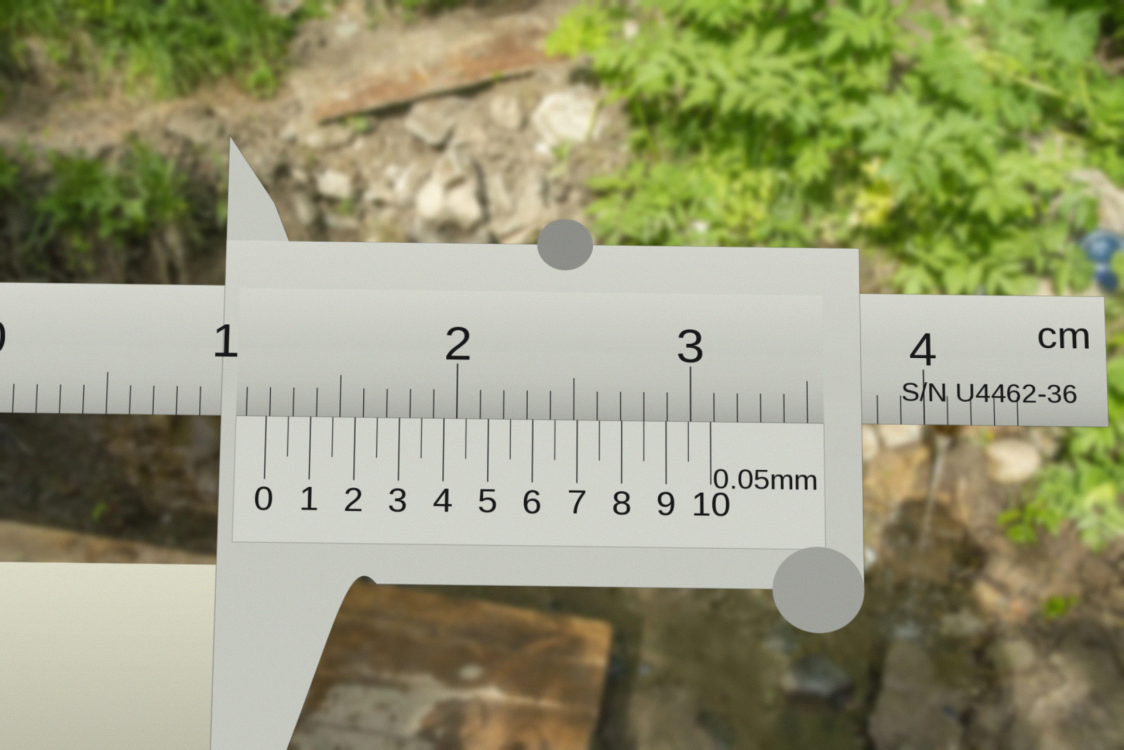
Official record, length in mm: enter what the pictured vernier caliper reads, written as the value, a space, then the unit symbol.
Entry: 11.85 mm
